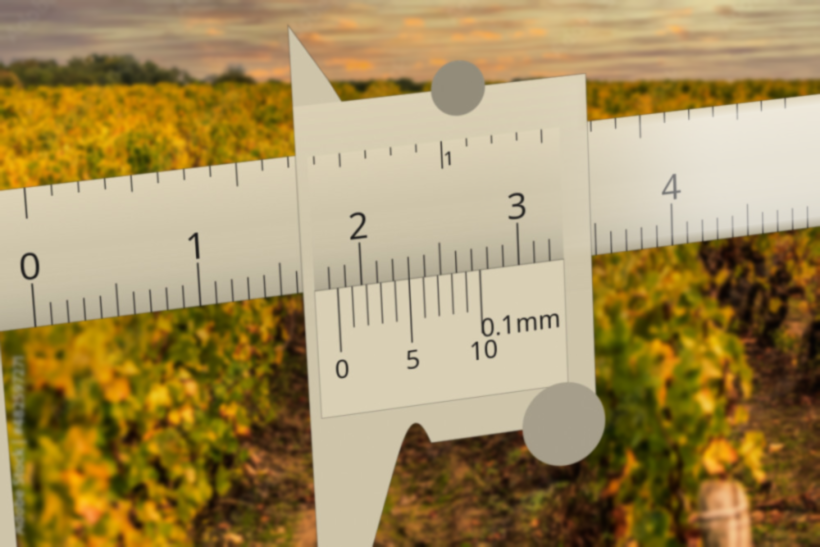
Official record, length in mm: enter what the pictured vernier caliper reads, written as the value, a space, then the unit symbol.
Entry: 18.5 mm
